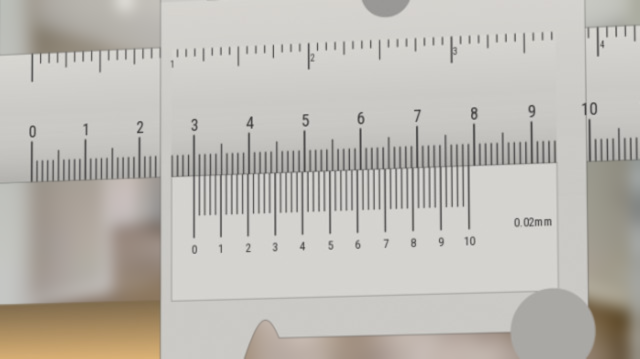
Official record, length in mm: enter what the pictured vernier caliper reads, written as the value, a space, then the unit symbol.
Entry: 30.0 mm
